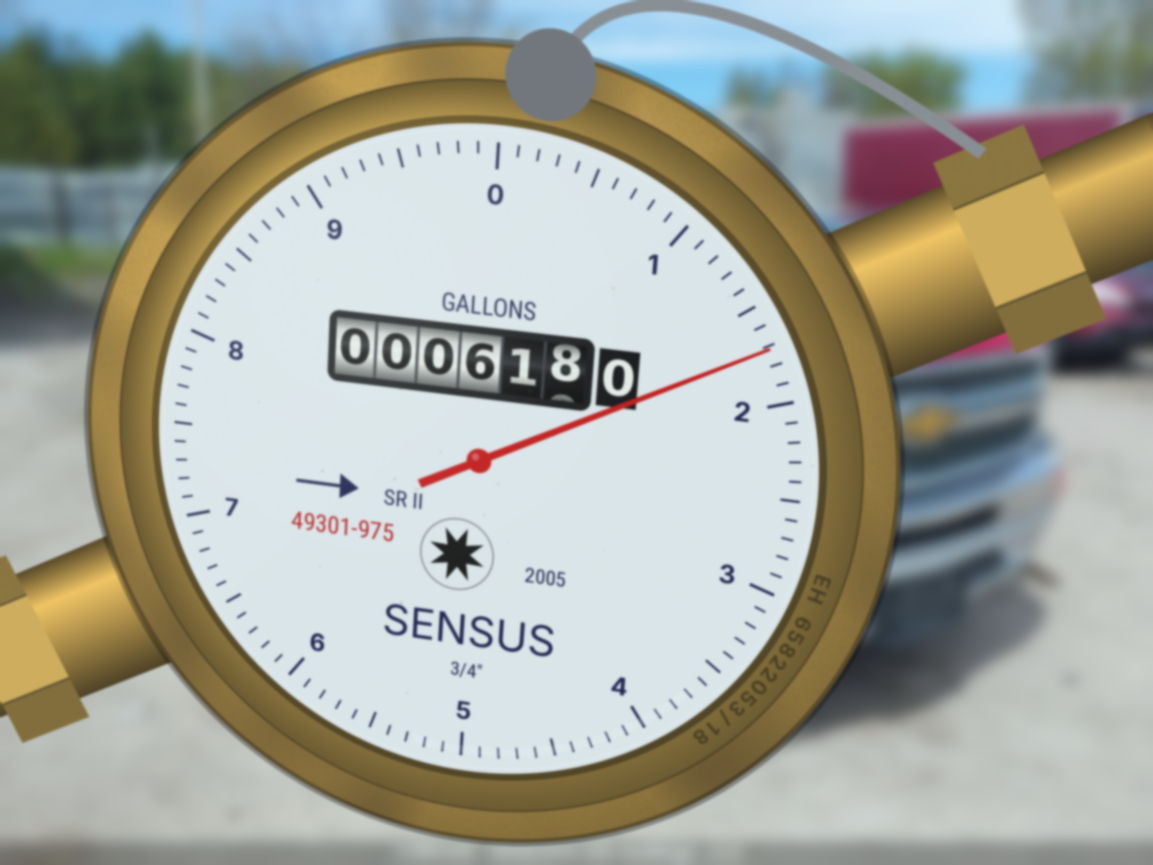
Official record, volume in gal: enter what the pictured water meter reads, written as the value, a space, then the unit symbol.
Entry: 6181.7 gal
